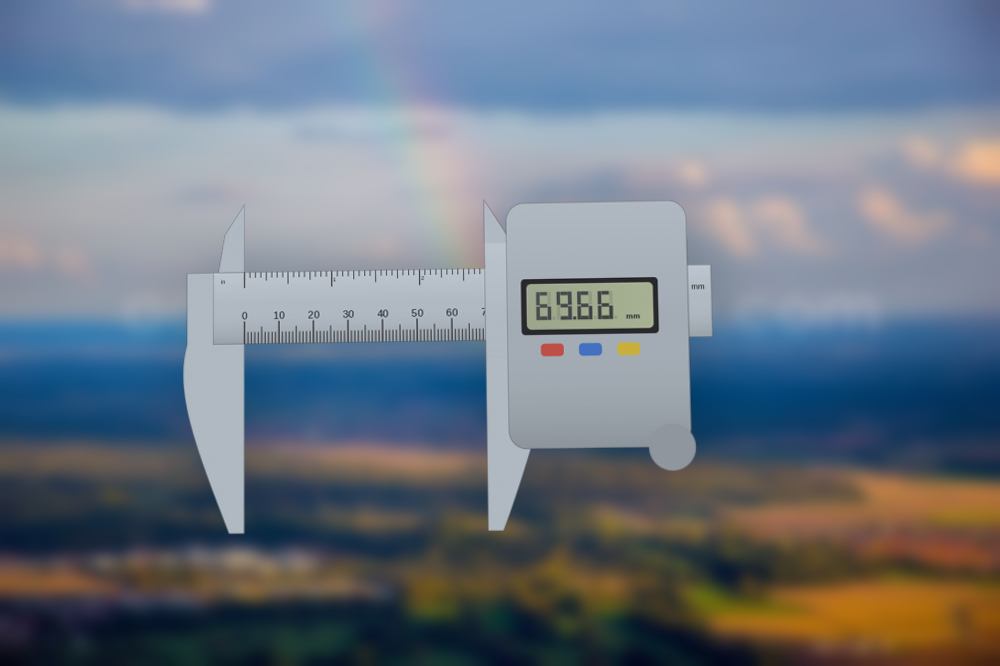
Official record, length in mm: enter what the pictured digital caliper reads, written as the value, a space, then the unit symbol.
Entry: 69.66 mm
